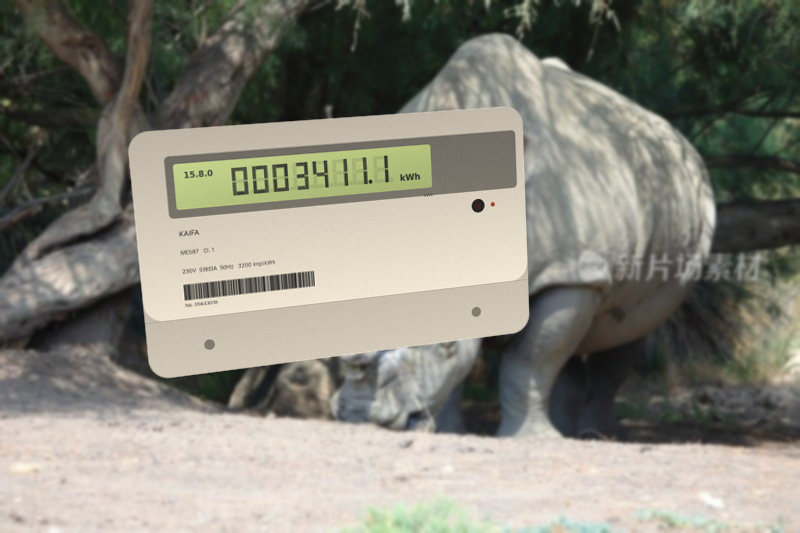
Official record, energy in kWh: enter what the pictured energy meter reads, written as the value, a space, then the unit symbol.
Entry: 3411.1 kWh
